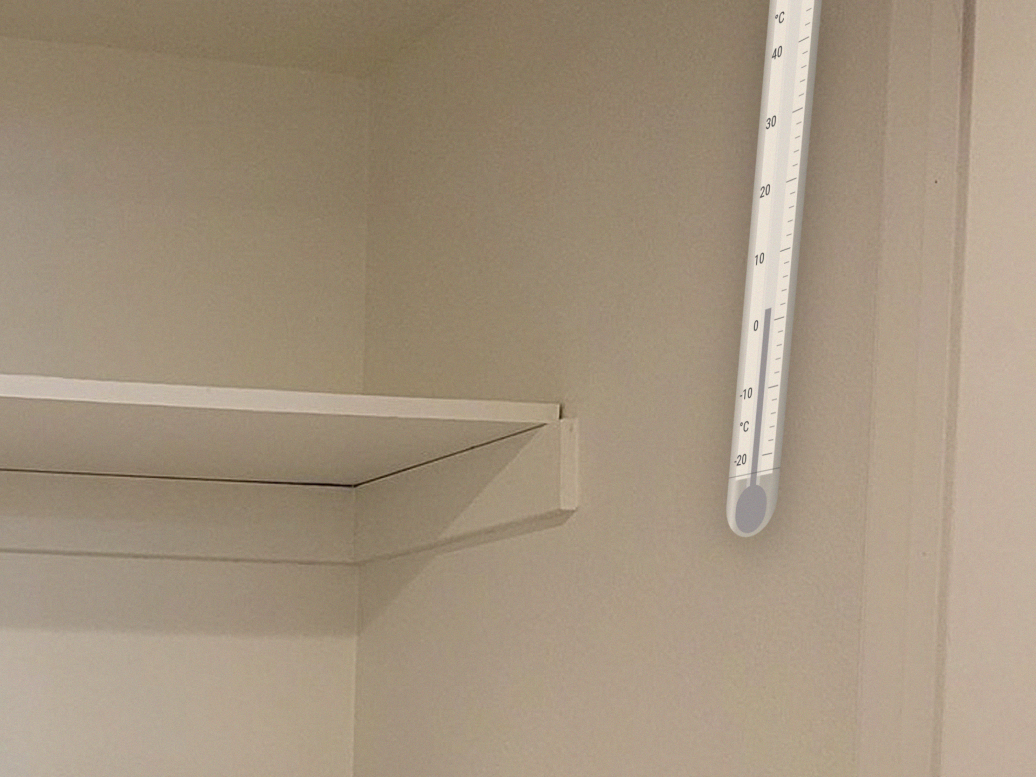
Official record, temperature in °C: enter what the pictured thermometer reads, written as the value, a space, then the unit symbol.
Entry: 2 °C
